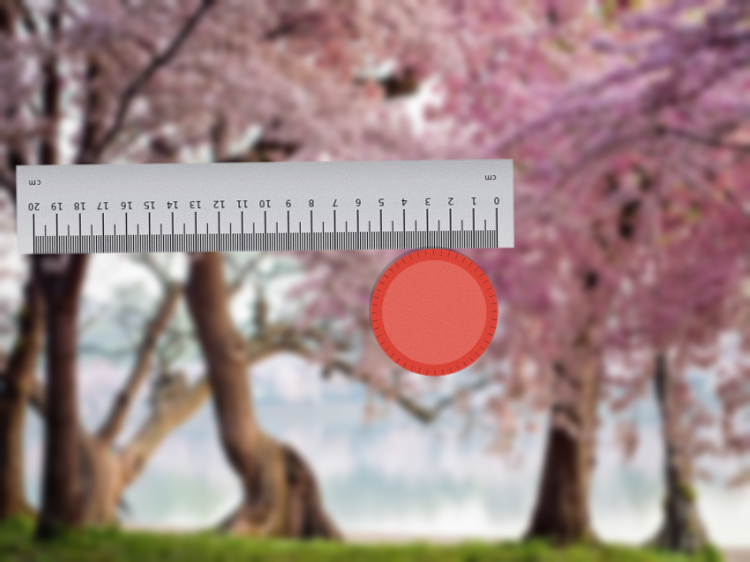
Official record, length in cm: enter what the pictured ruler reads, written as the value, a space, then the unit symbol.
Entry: 5.5 cm
